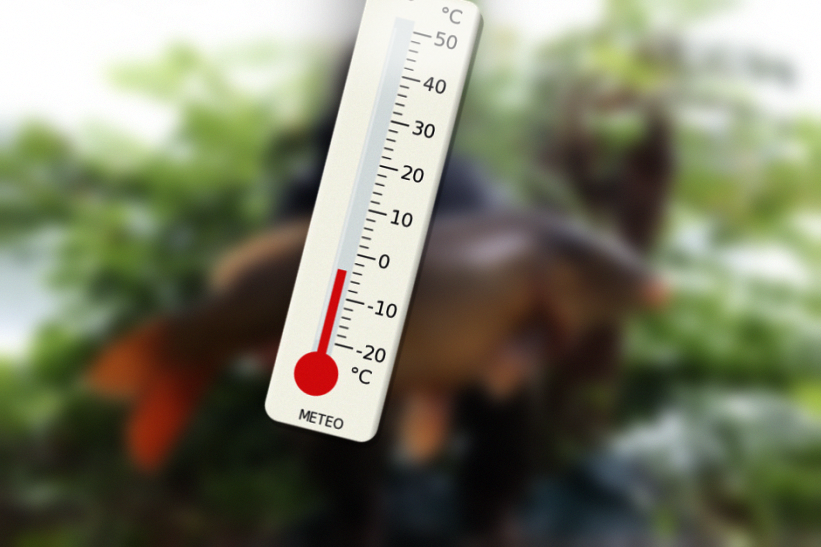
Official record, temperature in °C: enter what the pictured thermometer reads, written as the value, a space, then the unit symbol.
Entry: -4 °C
